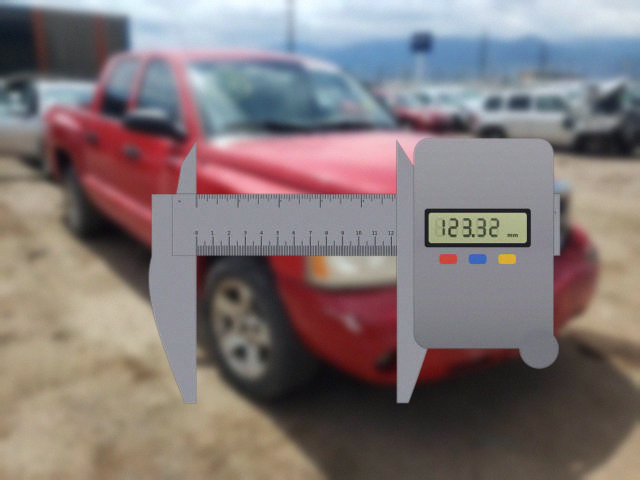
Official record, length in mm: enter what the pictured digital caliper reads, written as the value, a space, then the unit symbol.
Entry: 123.32 mm
